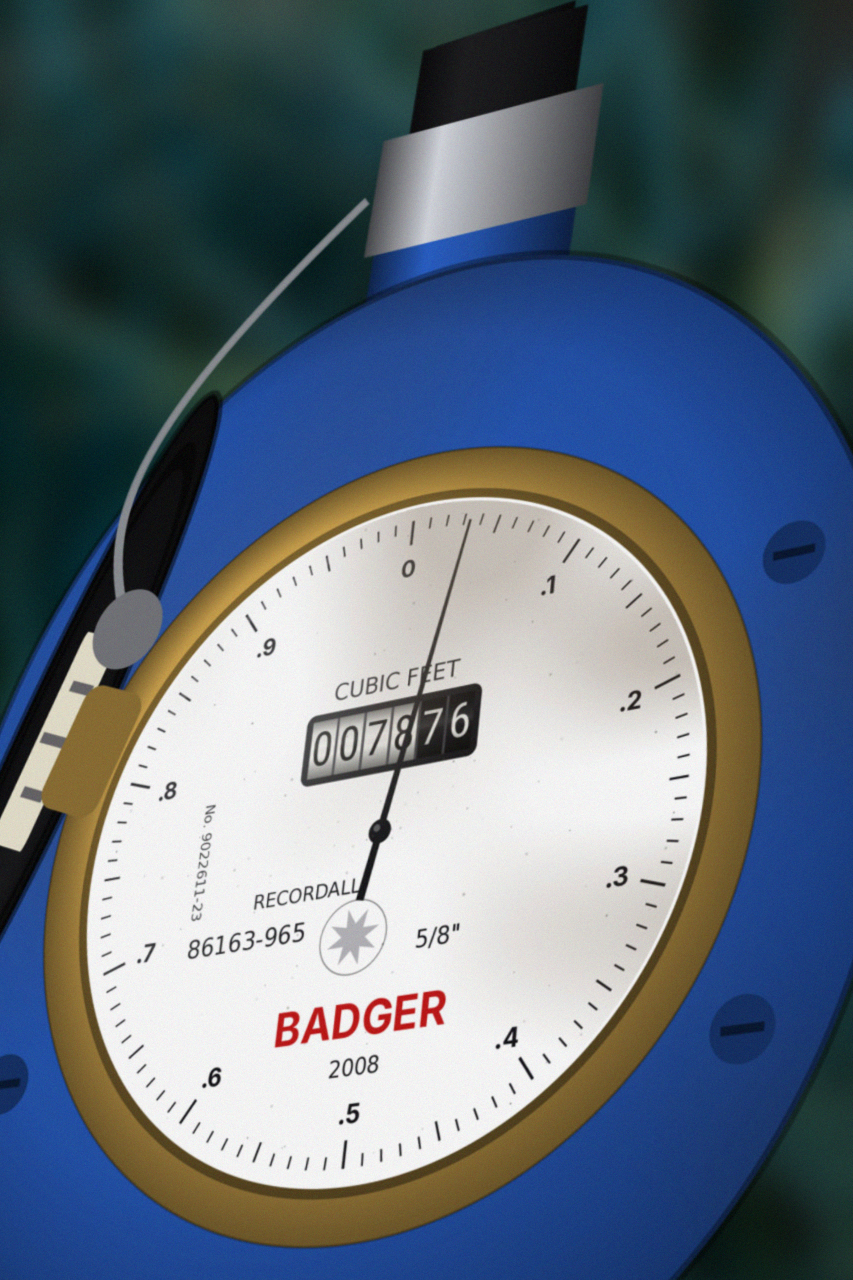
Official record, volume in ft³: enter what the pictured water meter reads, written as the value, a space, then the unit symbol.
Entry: 7876.03 ft³
